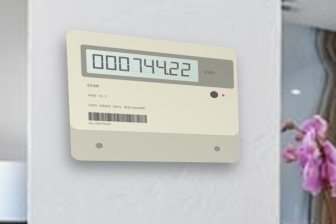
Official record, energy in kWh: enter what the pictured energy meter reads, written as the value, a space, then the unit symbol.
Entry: 744.22 kWh
